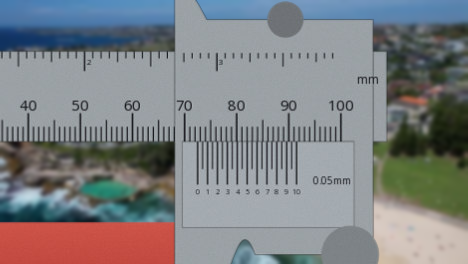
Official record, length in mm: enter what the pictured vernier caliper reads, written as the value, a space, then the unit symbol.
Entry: 72.5 mm
